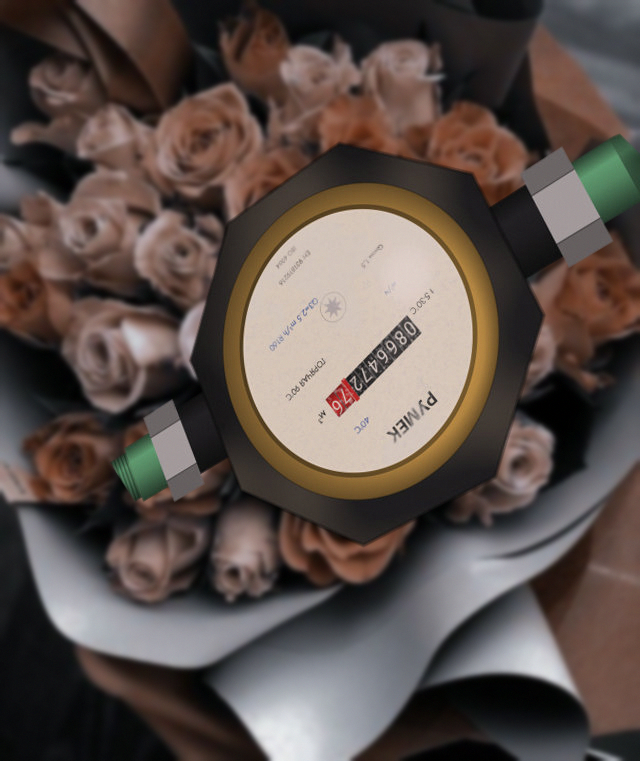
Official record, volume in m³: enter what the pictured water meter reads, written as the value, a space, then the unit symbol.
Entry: 866472.76 m³
